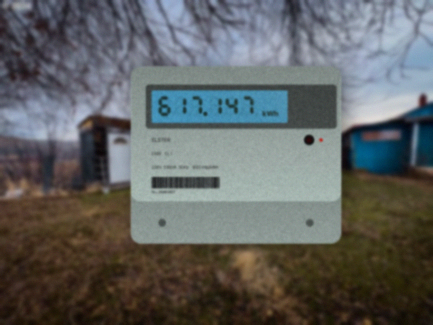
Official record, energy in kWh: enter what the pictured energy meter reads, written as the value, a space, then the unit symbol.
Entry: 617.147 kWh
